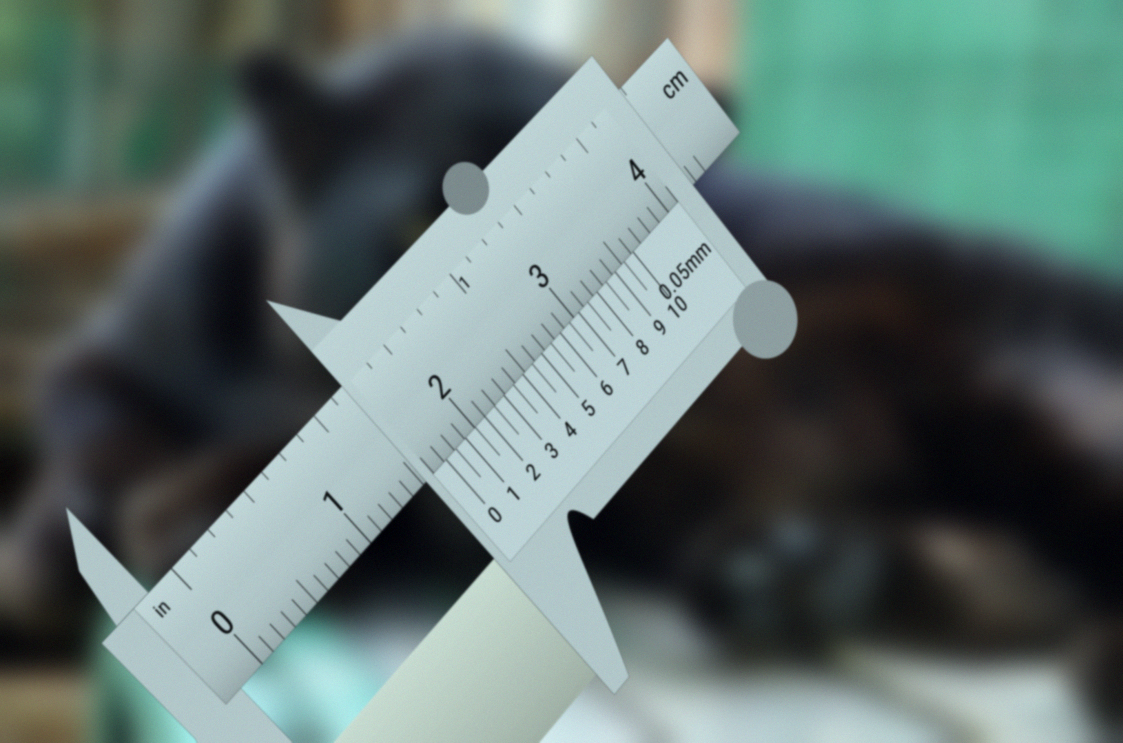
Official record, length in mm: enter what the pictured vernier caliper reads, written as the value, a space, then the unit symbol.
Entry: 17.2 mm
